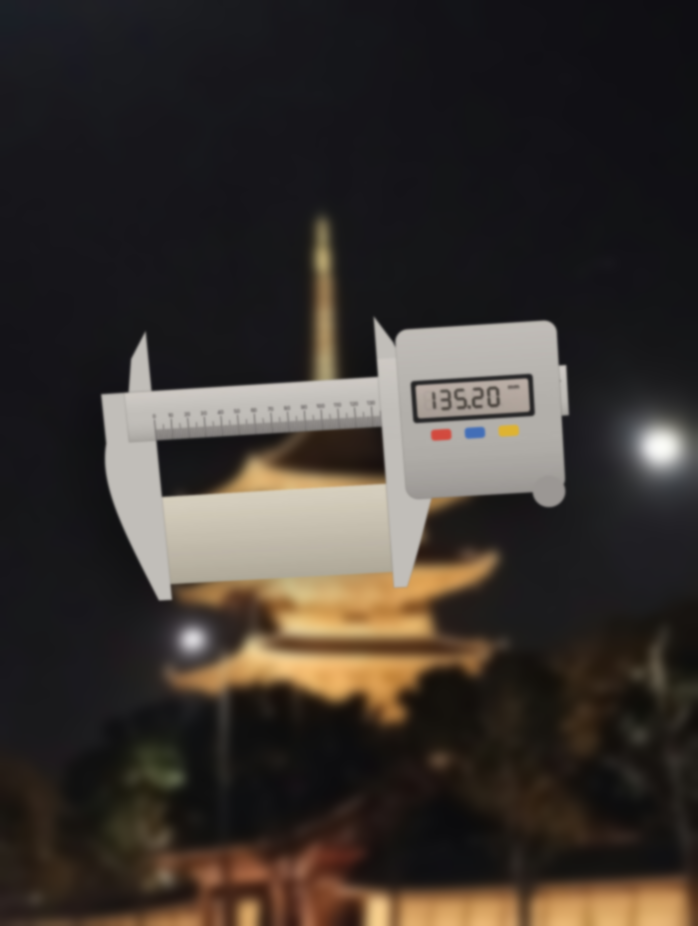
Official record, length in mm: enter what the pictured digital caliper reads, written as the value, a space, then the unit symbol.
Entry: 135.20 mm
